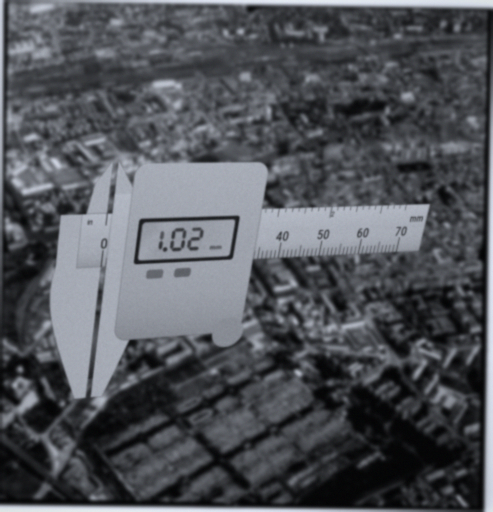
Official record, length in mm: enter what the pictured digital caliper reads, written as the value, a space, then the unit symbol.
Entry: 1.02 mm
